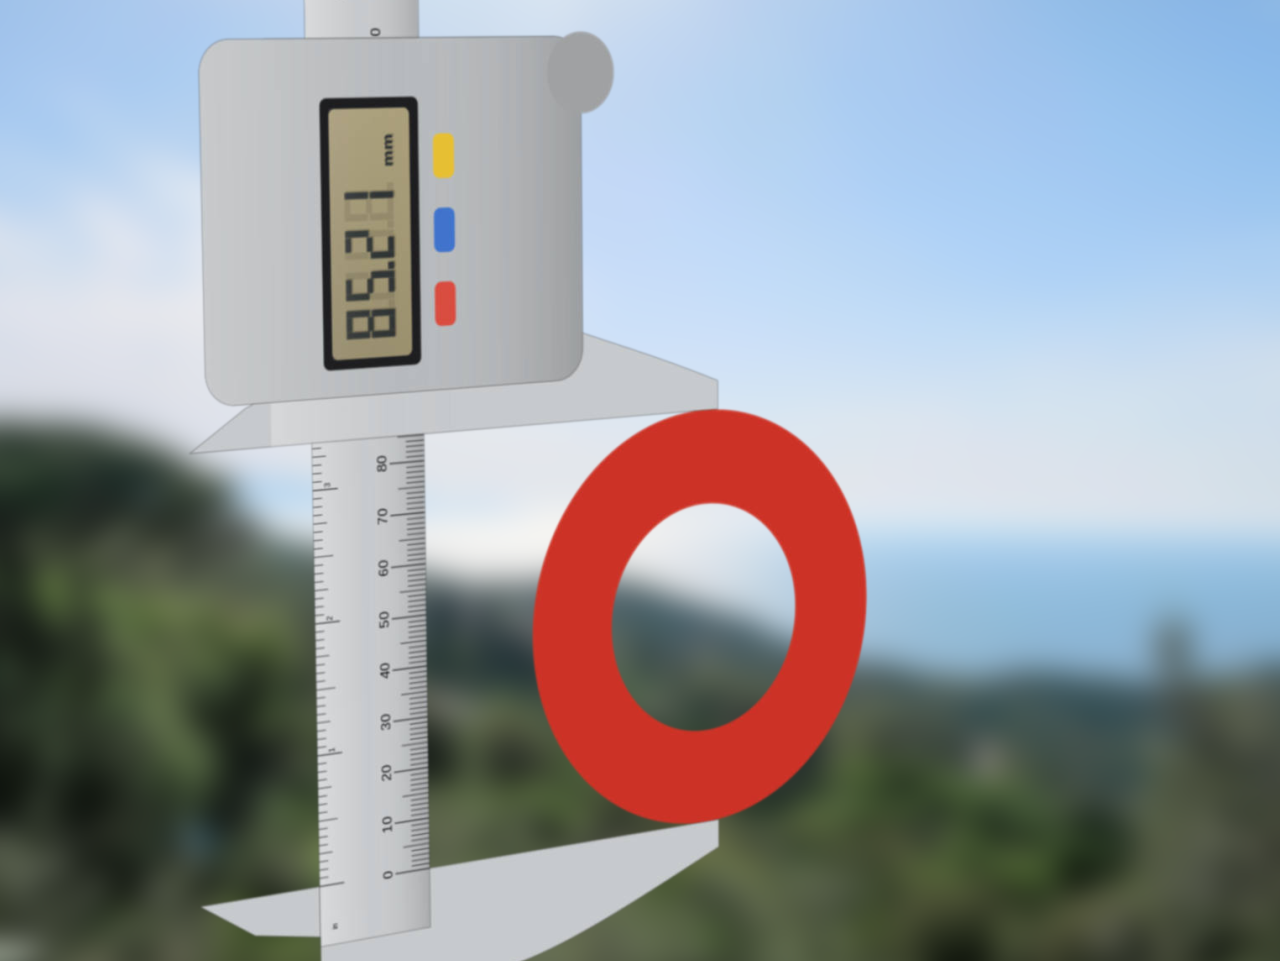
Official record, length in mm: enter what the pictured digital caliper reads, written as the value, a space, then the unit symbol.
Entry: 85.21 mm
